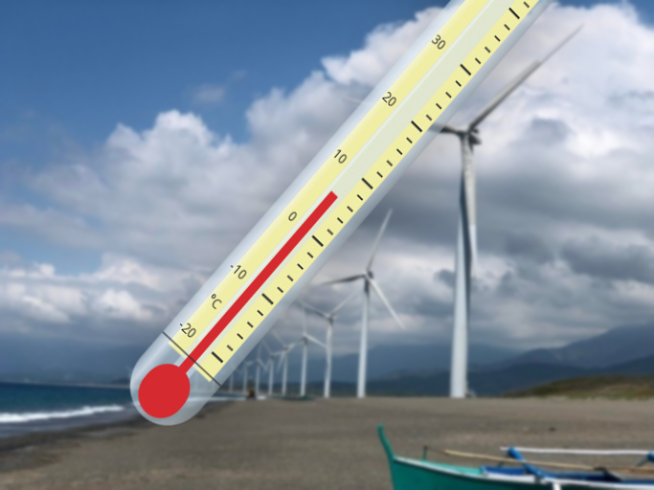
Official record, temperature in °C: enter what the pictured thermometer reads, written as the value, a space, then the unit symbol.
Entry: 6 °C
